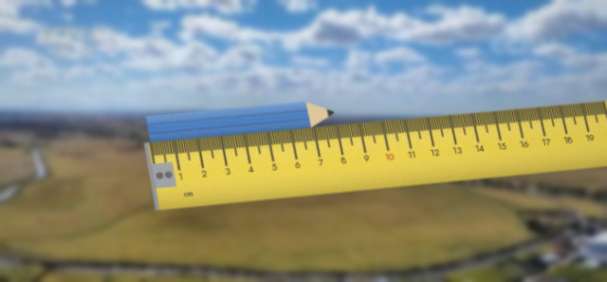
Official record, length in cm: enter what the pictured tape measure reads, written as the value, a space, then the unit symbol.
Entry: 8 cm
